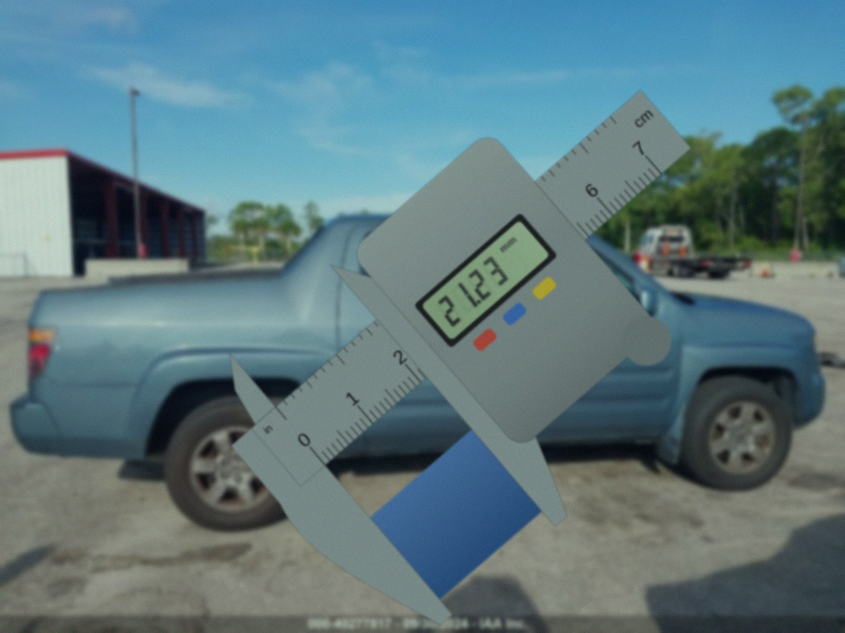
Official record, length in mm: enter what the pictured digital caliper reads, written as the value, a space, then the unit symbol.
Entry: 21.23 mm
